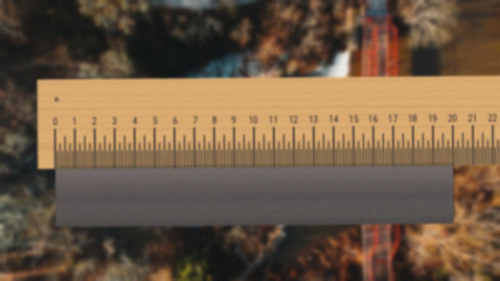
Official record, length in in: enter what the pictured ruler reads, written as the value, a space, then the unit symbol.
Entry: 20 in
